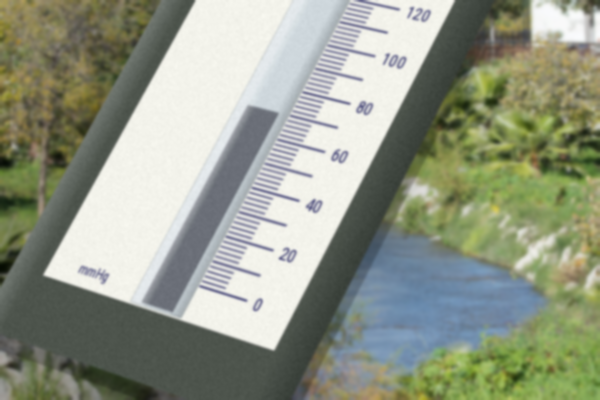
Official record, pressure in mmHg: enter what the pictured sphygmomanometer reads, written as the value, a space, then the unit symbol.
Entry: 70 mmHg
